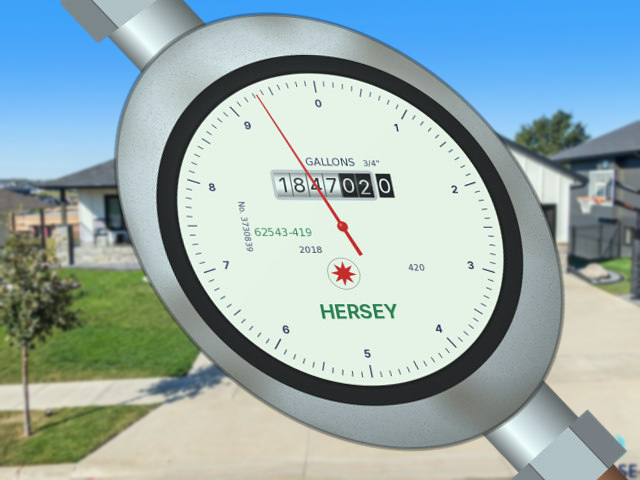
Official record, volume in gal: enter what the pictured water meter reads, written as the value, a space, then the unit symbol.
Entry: 1847019.3 gal
